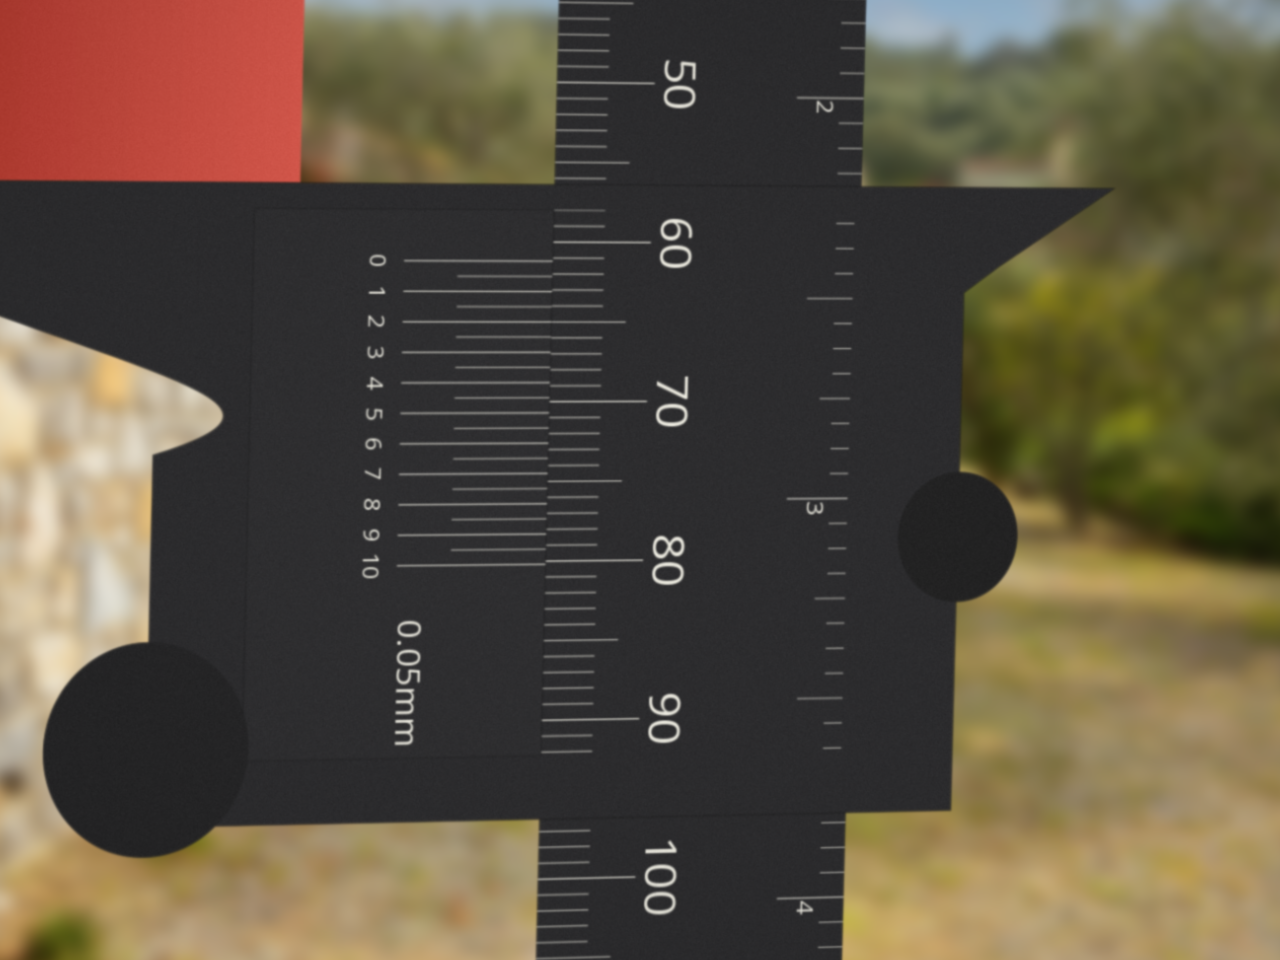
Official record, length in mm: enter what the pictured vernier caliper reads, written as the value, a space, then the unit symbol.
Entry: 61.2 mm
